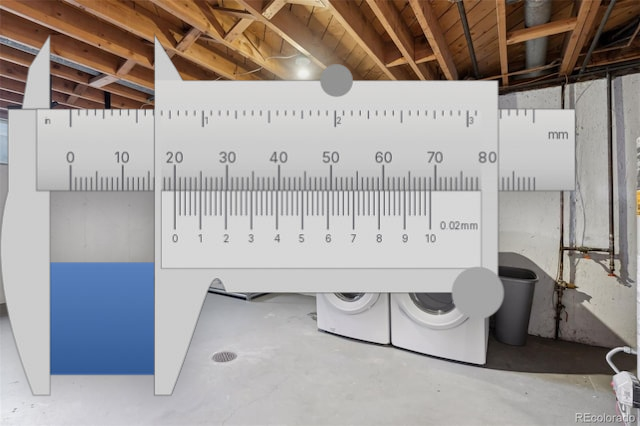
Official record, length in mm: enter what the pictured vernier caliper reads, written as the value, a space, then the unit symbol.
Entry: 20.0 mm
